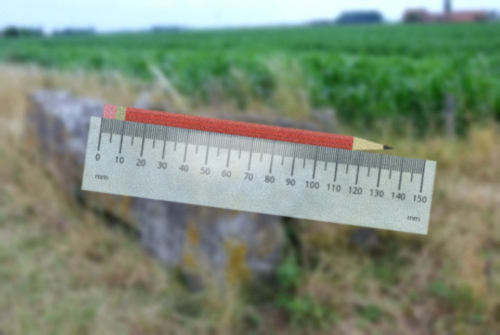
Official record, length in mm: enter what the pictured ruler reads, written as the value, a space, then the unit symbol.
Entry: 135 mm
